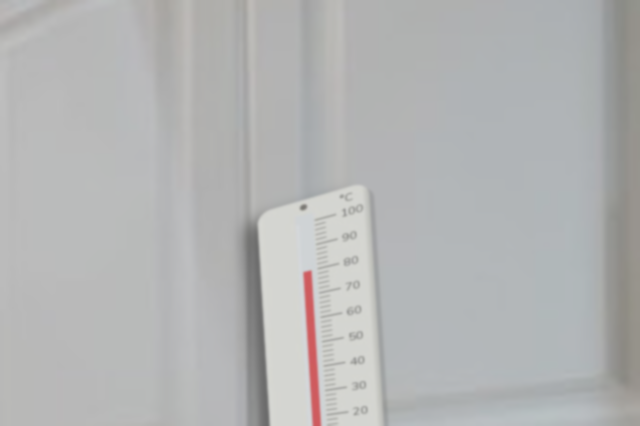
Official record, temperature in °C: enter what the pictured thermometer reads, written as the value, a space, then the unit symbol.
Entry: 80 °C
